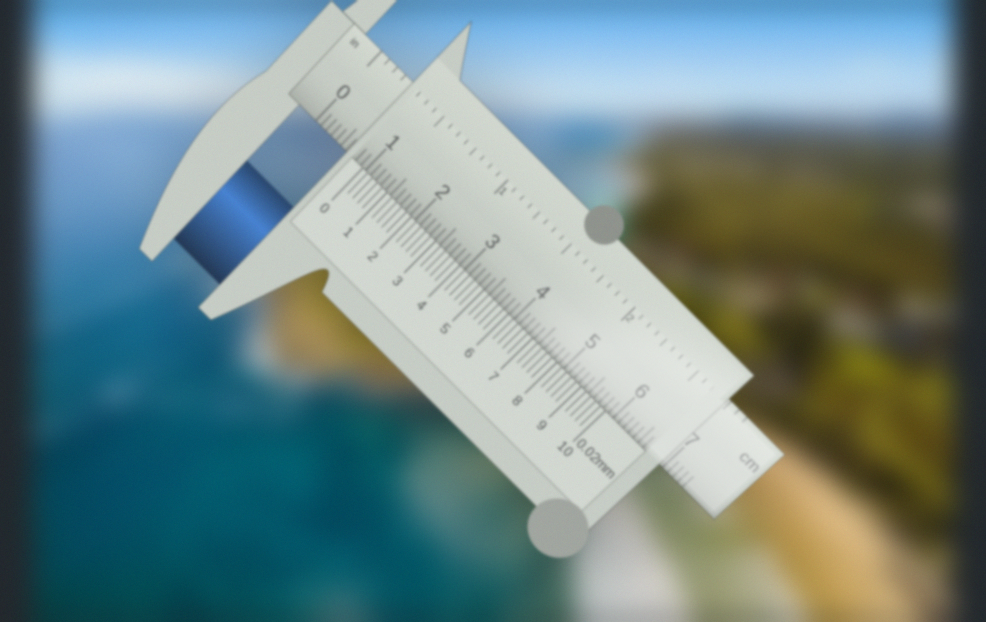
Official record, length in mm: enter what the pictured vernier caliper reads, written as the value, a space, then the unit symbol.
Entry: 9.5 mm
